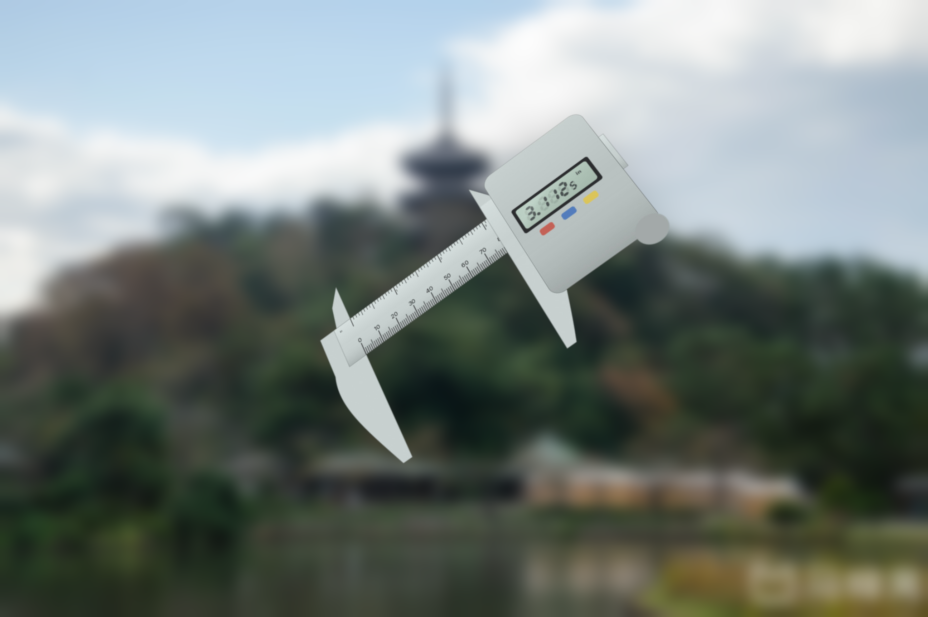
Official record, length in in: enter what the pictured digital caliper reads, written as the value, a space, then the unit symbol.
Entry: 3.1125 in
